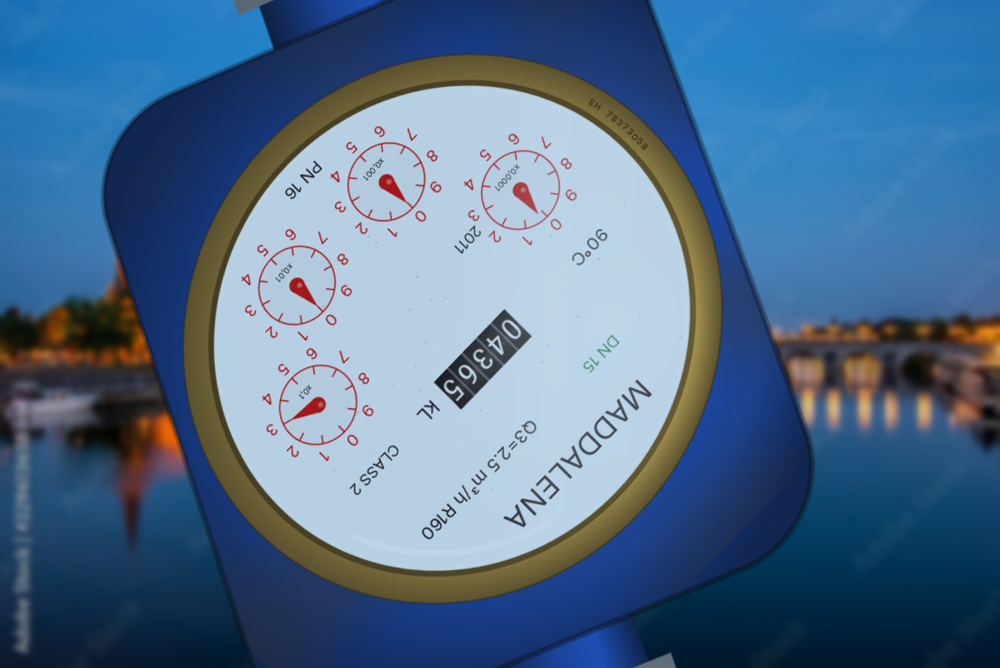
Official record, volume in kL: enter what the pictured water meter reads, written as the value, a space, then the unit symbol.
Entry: 4365.3000 kL
